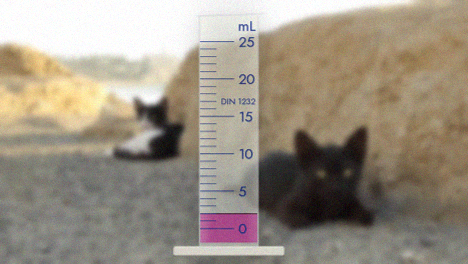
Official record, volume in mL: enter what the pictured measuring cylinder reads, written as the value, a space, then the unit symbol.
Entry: 2 mL
